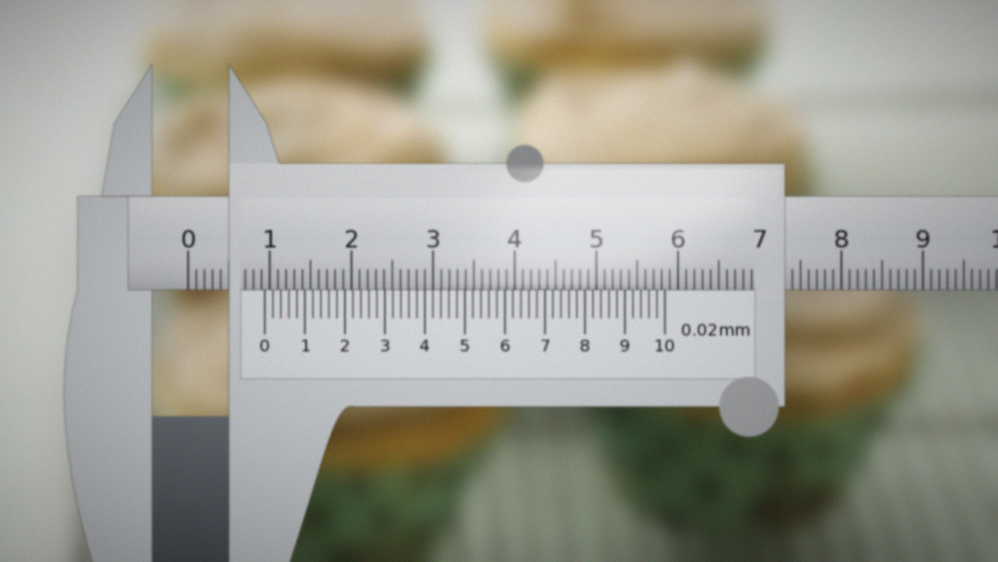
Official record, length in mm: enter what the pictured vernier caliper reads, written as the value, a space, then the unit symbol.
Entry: 9.4 mm
